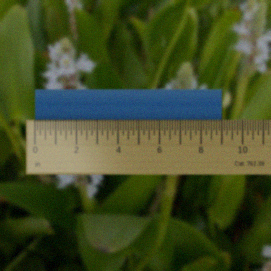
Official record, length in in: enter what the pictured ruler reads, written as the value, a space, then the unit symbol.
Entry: 9 in
